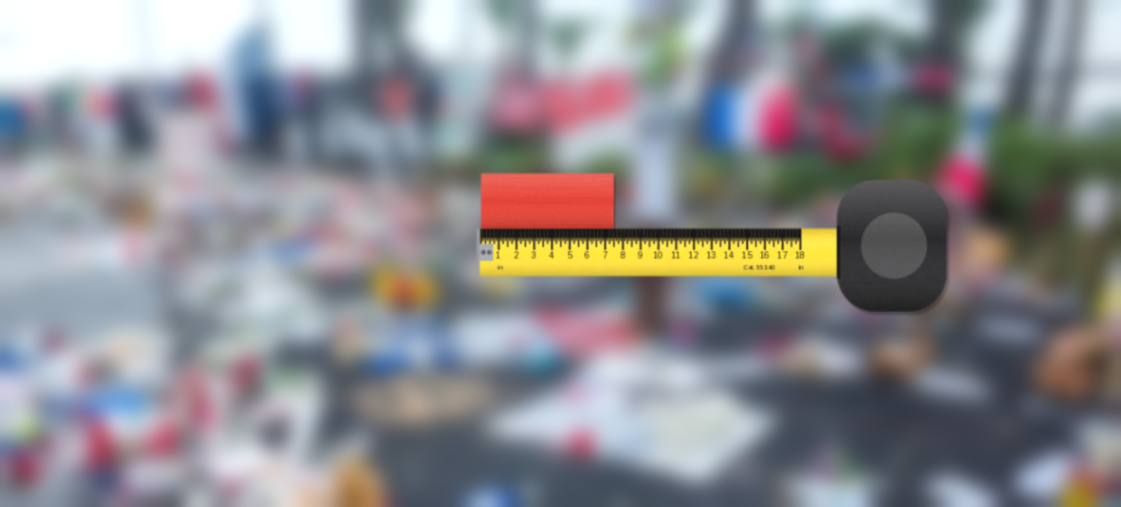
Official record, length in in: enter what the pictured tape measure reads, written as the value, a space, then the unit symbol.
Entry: 7.5 in
